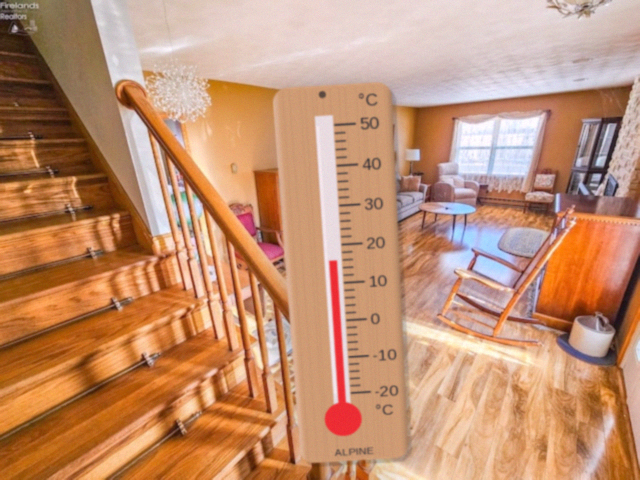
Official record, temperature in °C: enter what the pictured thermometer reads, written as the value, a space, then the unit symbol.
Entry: 16 °C
